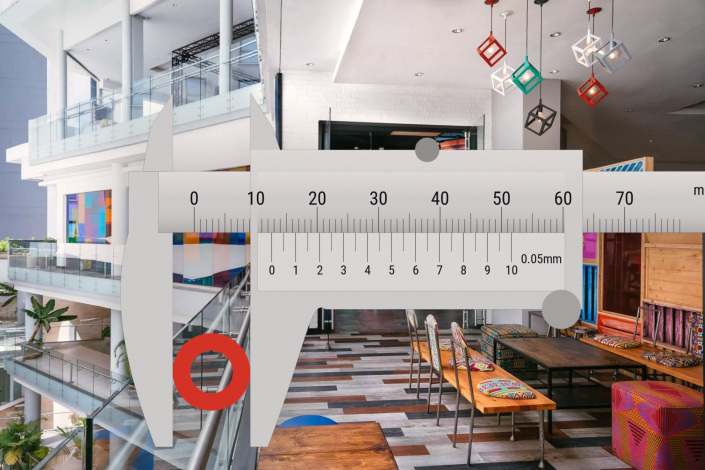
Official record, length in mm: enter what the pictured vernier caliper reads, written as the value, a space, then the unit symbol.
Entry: 12.6 mm
